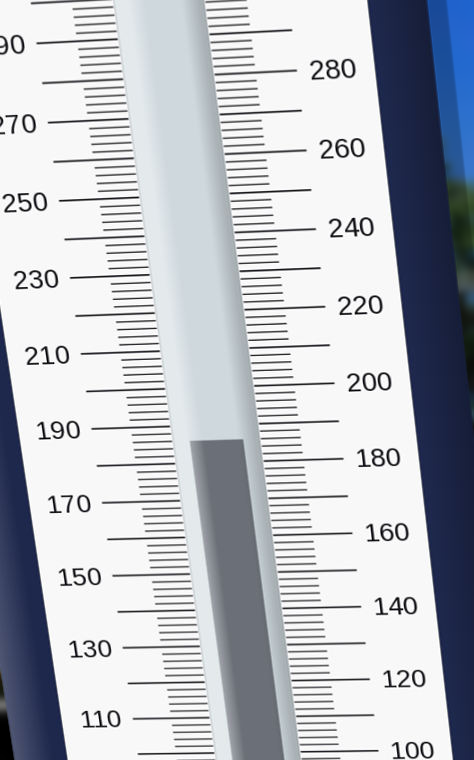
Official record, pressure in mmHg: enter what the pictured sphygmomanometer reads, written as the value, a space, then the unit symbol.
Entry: 186 mmHg
